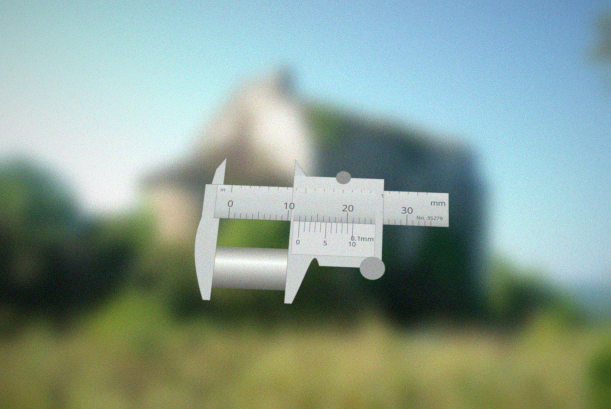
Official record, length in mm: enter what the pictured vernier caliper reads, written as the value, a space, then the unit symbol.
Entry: 12.0 mm
